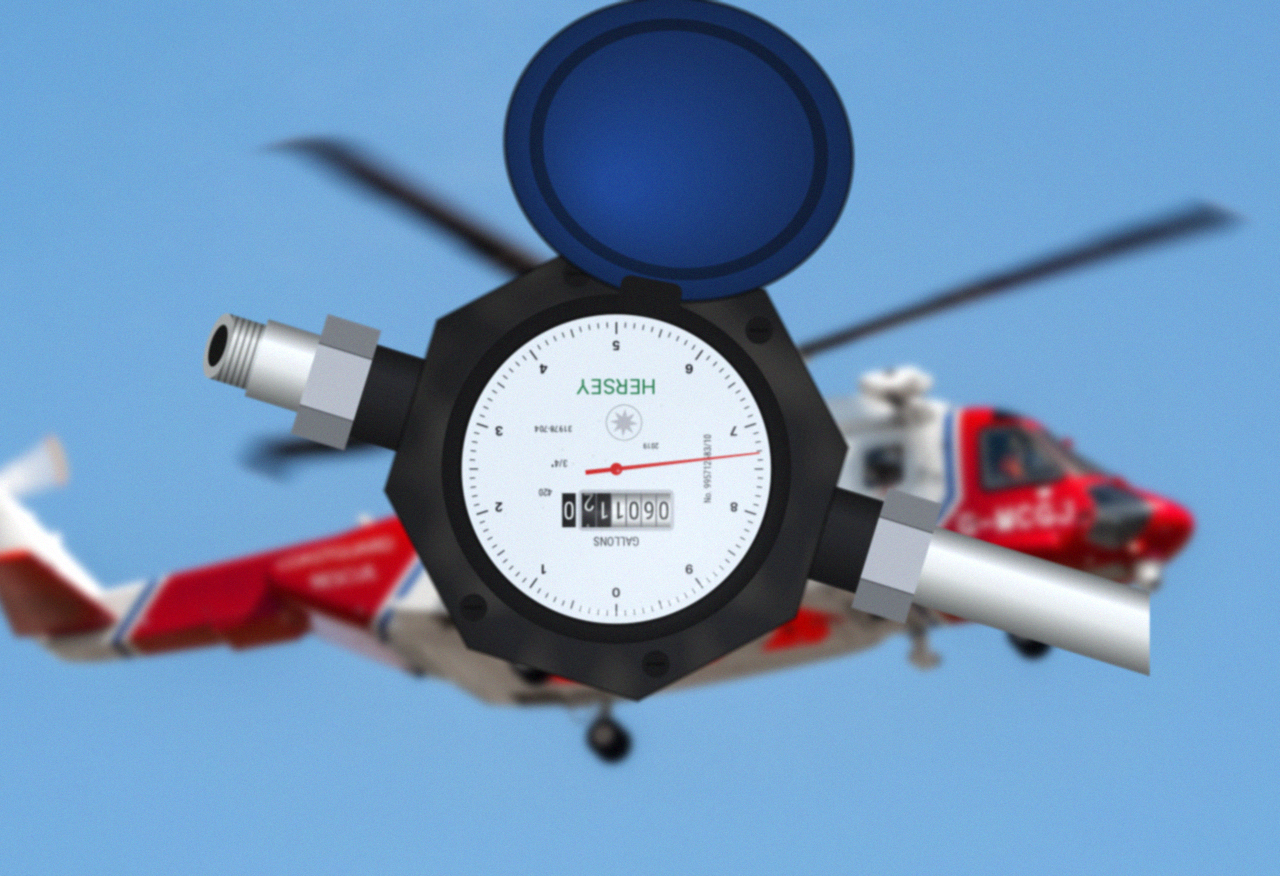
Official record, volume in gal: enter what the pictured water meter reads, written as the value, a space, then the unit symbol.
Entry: 601117.3 gal
